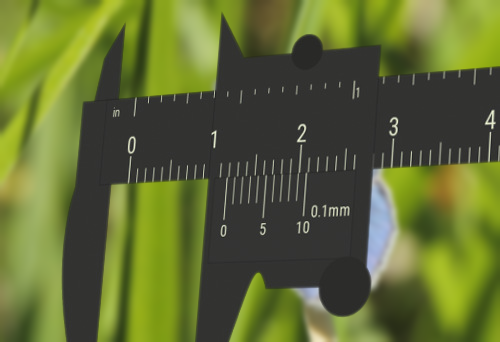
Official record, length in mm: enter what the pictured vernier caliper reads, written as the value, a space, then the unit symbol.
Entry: 11.8 mm
